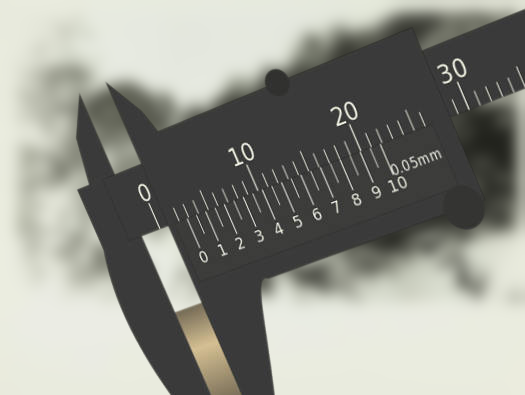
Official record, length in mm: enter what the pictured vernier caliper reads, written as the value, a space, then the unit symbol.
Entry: 2.8 mm
